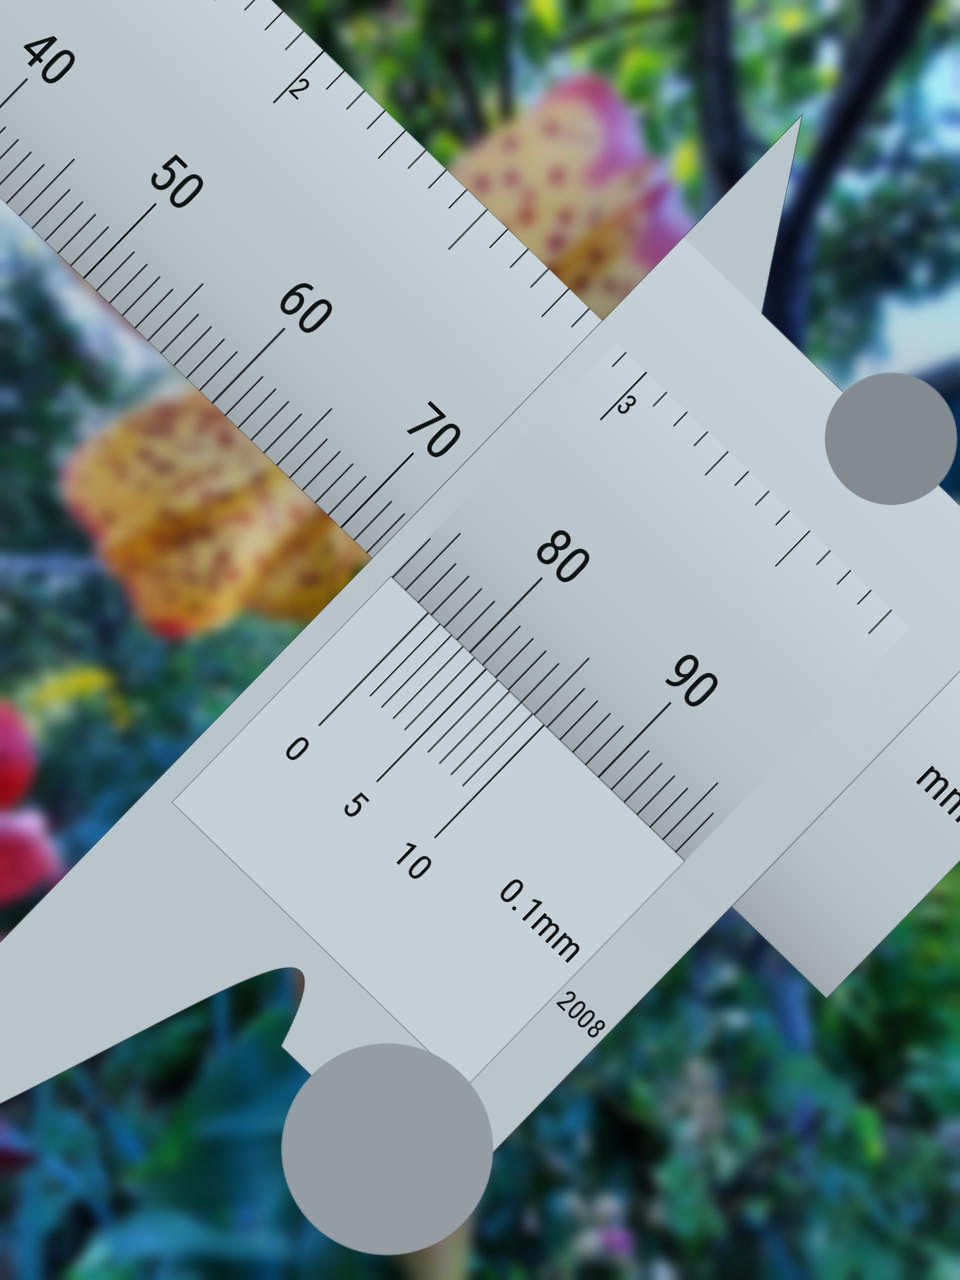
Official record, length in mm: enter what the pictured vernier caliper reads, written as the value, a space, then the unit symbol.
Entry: 76.8 mm
